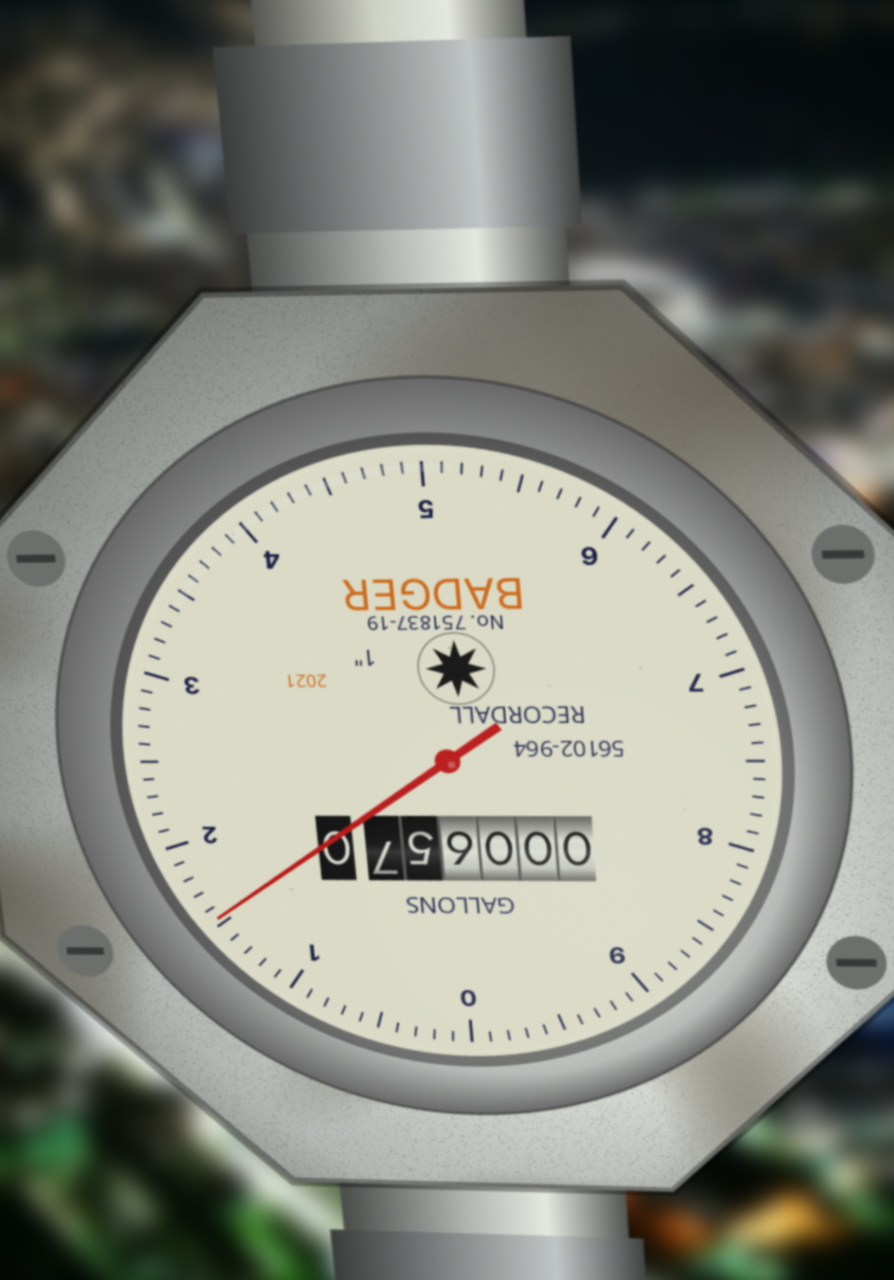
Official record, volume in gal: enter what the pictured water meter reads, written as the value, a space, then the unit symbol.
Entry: 6571.5 gal
